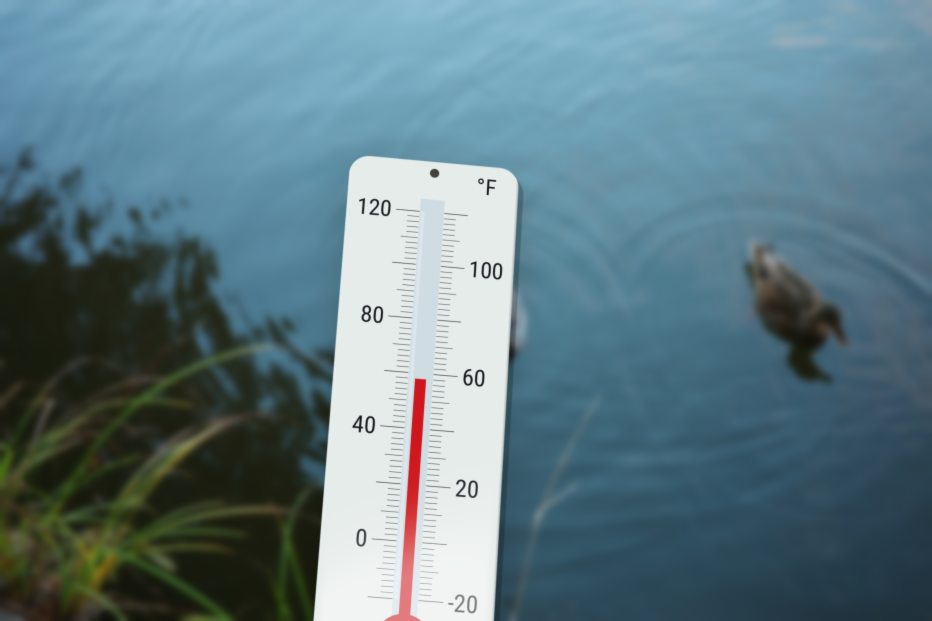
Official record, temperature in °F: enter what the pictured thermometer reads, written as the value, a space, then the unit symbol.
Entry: 58 °F
